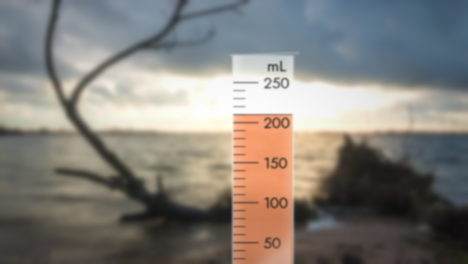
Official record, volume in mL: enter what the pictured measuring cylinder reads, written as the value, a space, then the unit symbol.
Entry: 210 mL
